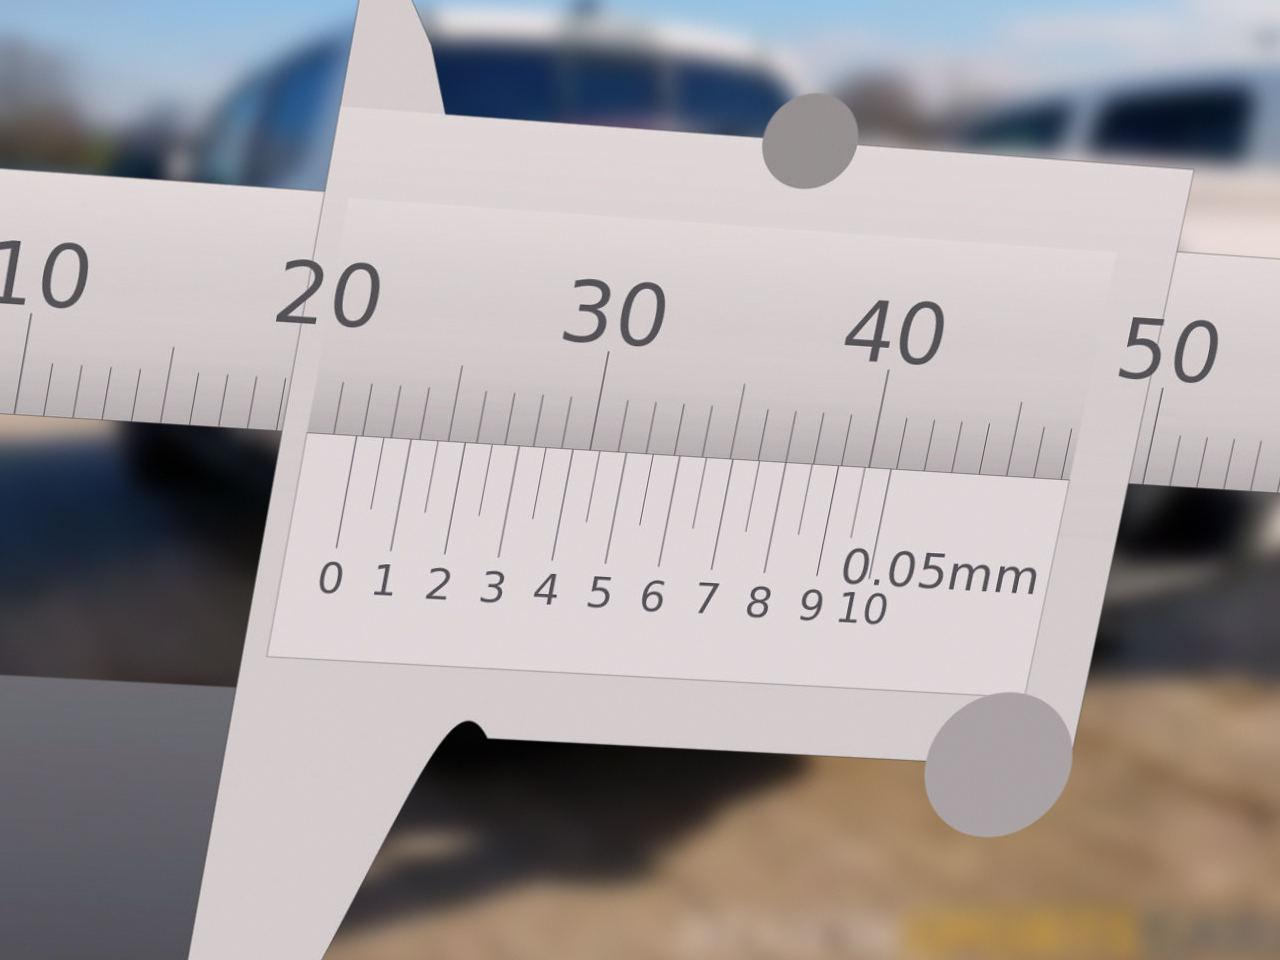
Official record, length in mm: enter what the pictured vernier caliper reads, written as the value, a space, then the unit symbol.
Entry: 21.80 mm
